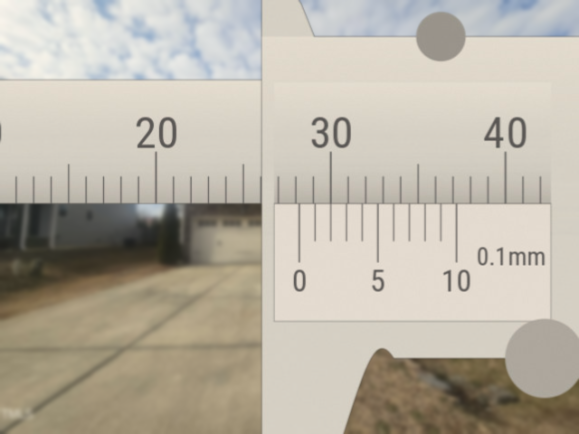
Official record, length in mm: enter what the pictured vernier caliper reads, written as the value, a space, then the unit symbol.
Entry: 28.2 mm
